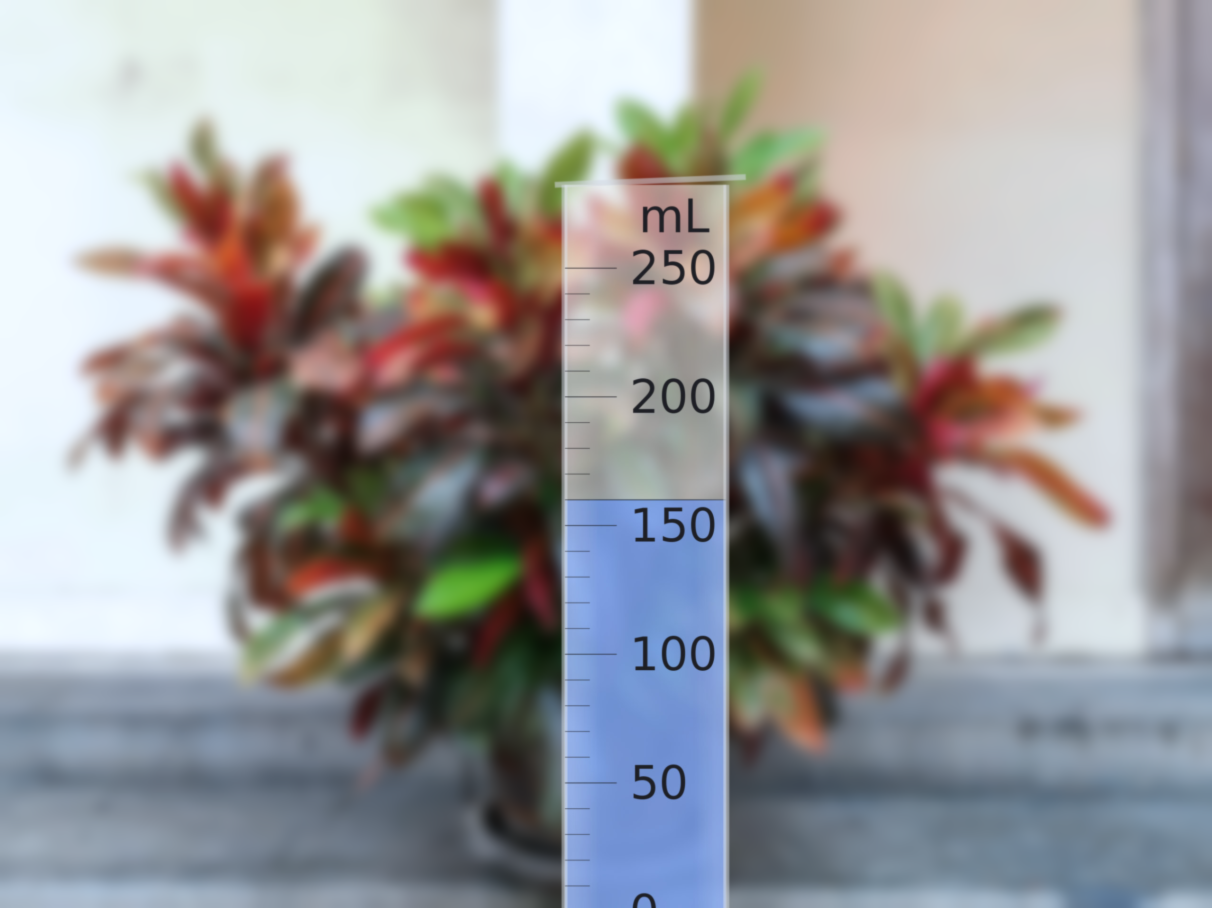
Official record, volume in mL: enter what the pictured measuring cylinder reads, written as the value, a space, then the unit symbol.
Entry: 160 mL
